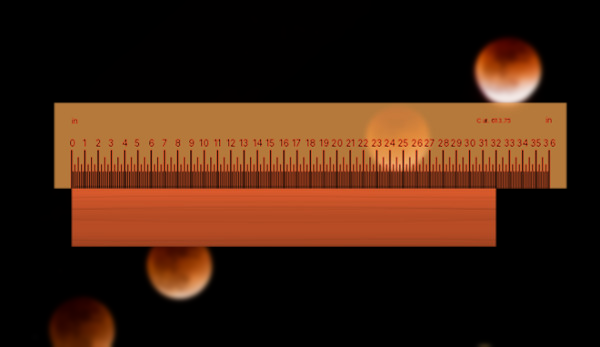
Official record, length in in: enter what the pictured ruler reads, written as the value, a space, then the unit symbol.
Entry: 32 in
